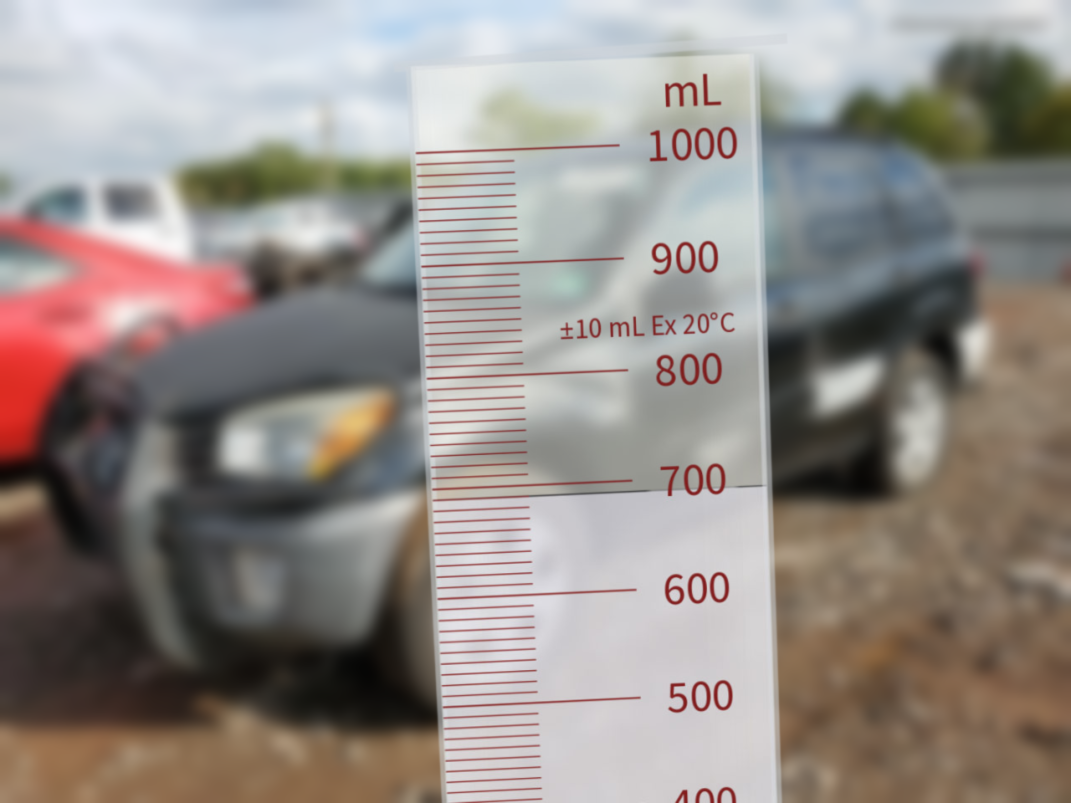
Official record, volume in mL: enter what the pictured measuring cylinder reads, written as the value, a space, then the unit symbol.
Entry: 690 mL
